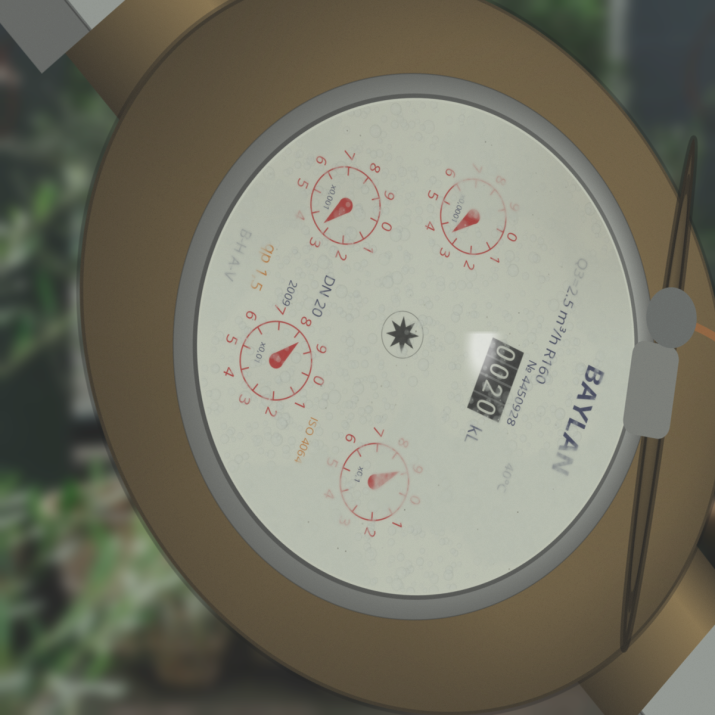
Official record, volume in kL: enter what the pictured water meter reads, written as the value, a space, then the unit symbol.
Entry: 20.8833 kL
